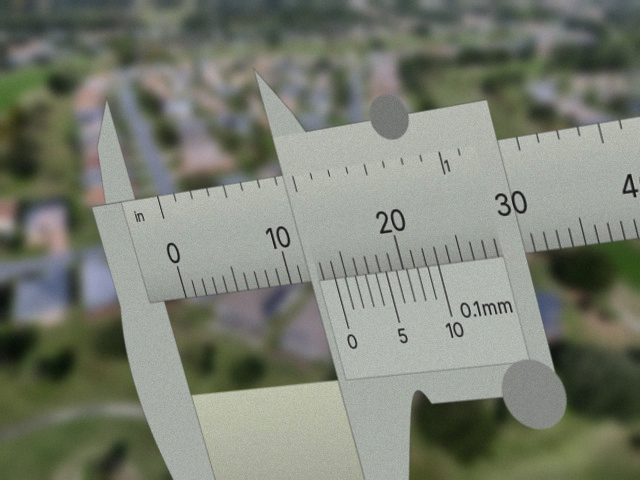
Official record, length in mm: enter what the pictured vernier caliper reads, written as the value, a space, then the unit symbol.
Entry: 14.0 mm
